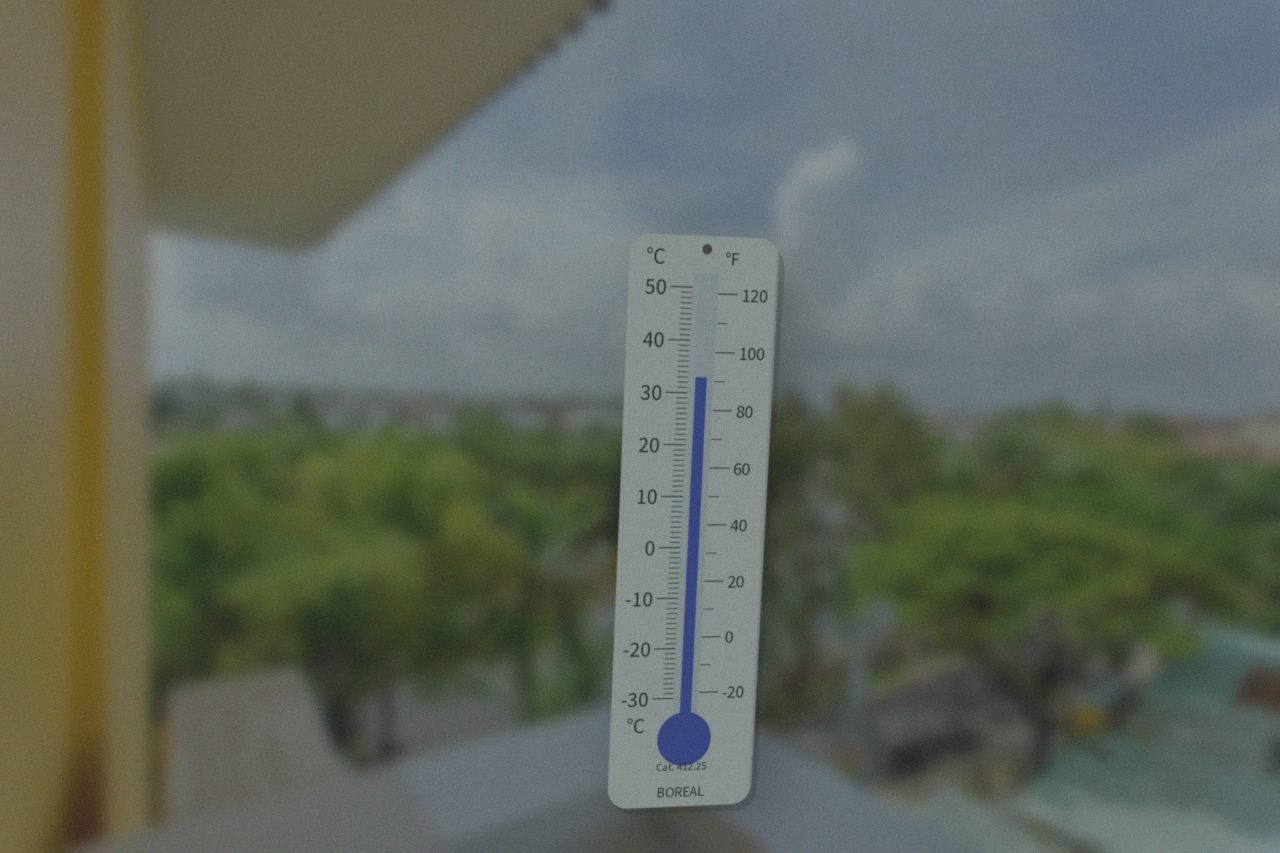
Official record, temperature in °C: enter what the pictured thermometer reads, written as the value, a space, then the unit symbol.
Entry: 33 °C
